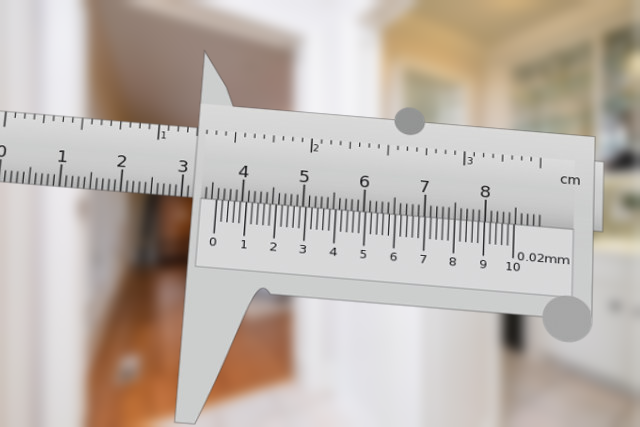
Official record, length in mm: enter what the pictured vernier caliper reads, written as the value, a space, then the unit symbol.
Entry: 35.8 mm
